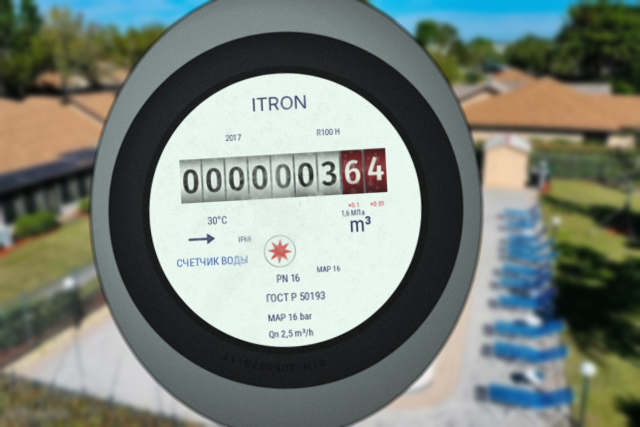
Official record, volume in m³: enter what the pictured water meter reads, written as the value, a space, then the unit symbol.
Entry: 3.64 m³
